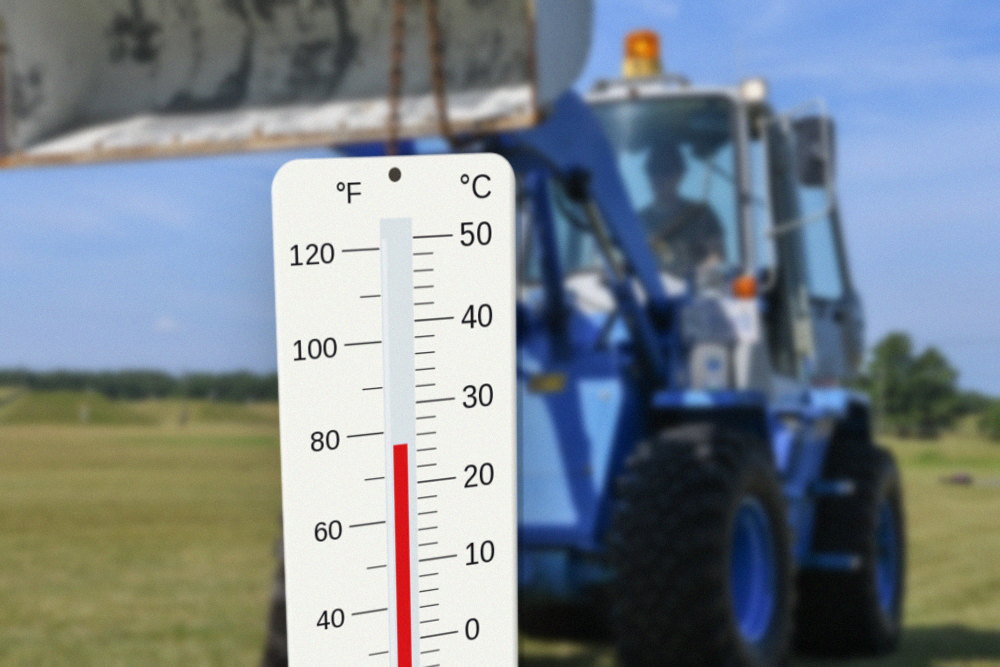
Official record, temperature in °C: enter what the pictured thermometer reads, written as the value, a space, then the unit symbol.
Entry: 25 °C
